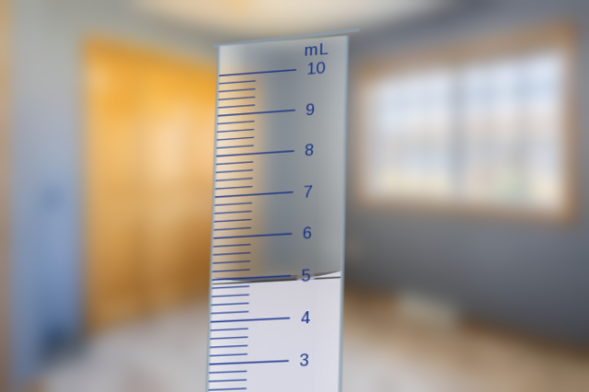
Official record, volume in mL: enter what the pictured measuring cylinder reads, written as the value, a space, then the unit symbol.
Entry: 4.9 mL
